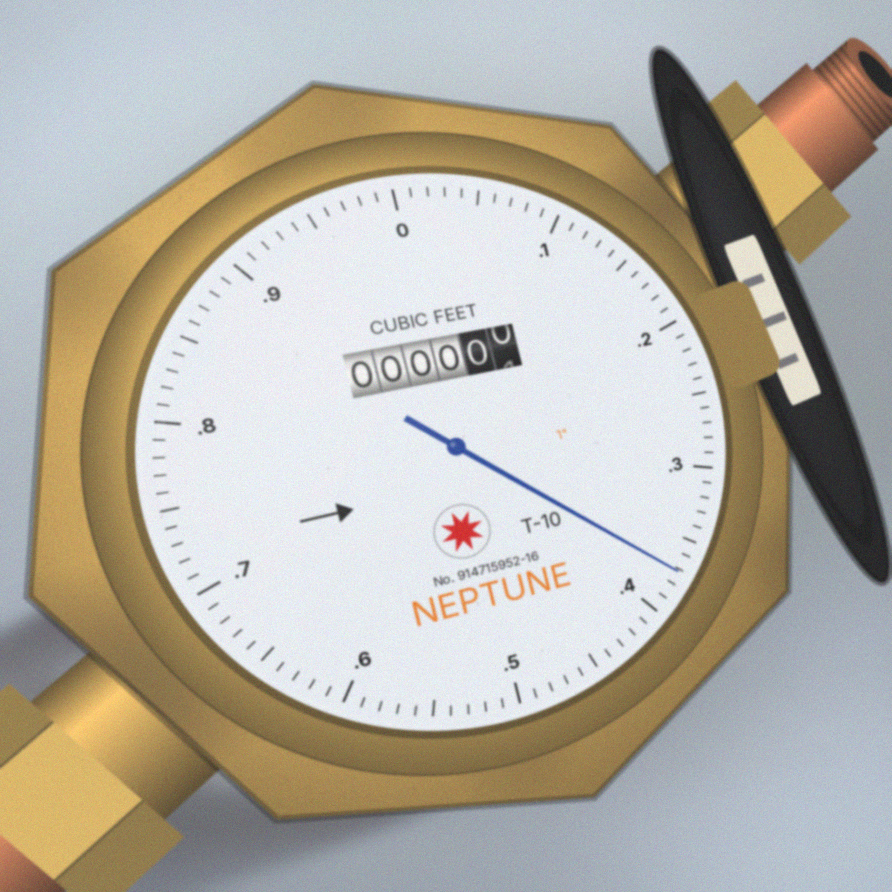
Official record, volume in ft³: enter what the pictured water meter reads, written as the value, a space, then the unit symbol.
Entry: 0.37 ft³
